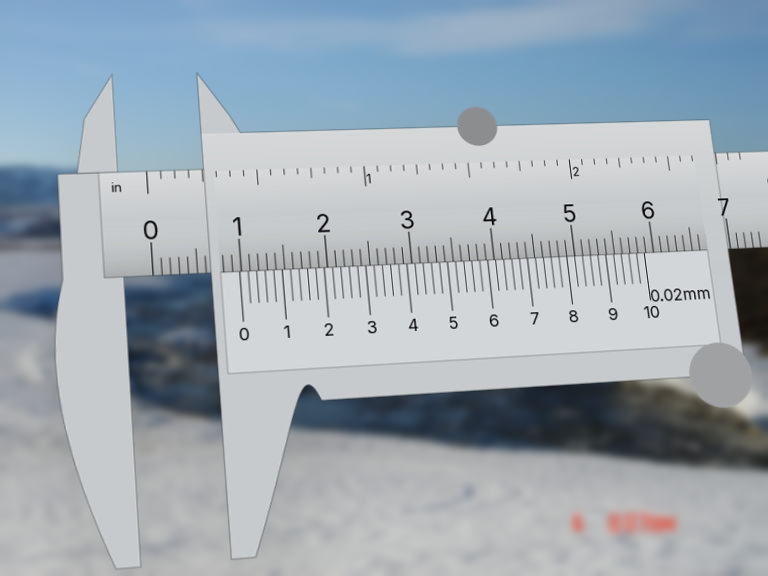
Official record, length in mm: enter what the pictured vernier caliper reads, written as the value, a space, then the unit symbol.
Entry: 9.8 mm
